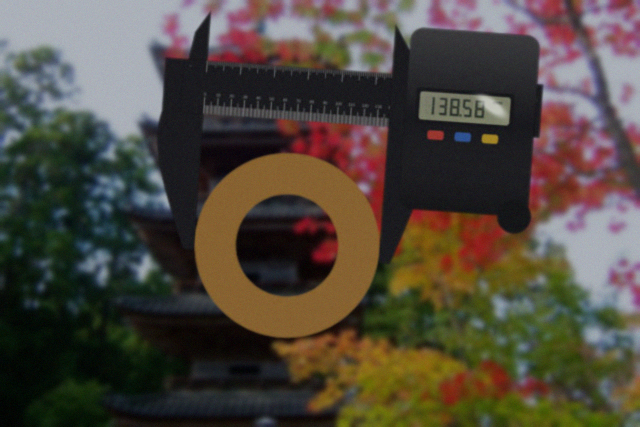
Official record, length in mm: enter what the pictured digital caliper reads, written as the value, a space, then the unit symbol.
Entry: 138.58 mm
